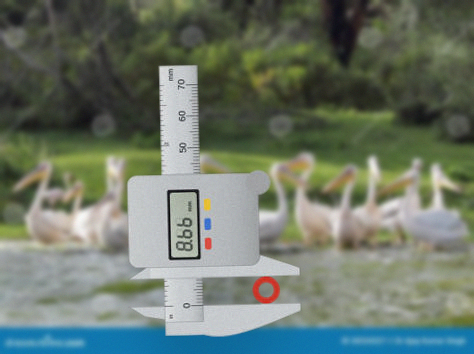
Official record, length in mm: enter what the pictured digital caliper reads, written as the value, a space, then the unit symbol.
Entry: 8.66 mm
